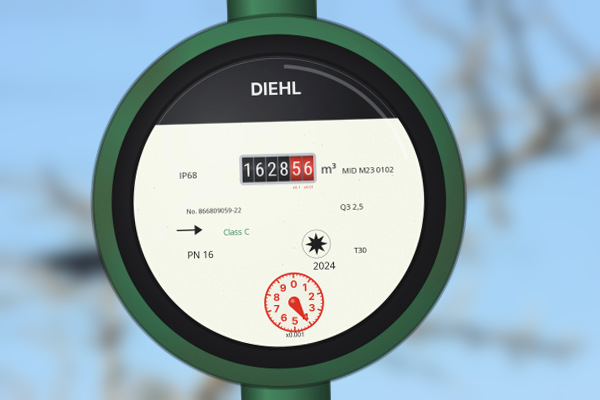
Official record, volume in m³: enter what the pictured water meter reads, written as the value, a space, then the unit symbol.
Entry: 1628.564 m³
